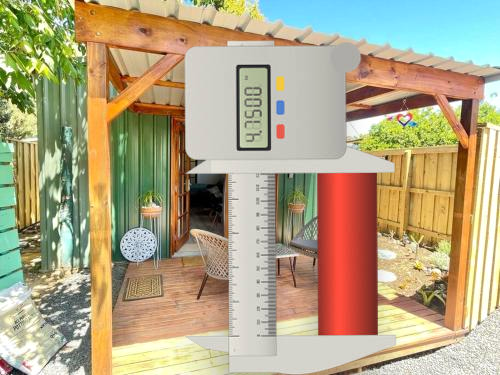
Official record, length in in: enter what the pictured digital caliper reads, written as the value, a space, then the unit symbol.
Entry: 4.7500 in
